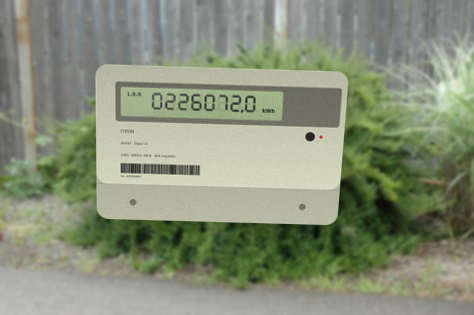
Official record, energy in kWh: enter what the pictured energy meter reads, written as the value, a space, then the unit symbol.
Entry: 226072.0 kWh
